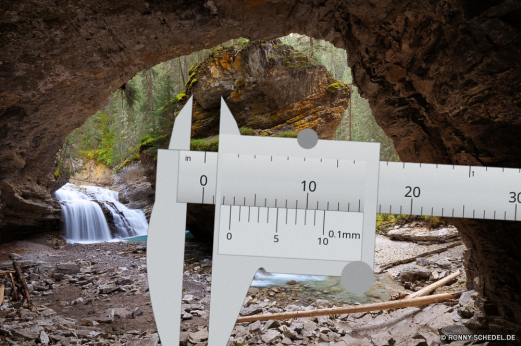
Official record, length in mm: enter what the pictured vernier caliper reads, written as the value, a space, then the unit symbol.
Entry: 2.7 mm
